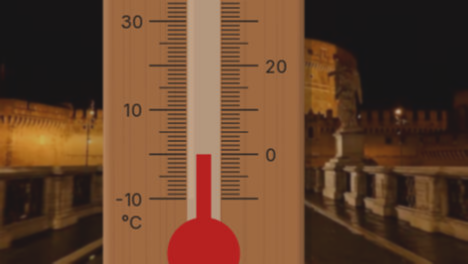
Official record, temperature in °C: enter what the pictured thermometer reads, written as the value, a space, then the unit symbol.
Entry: 0 °C
